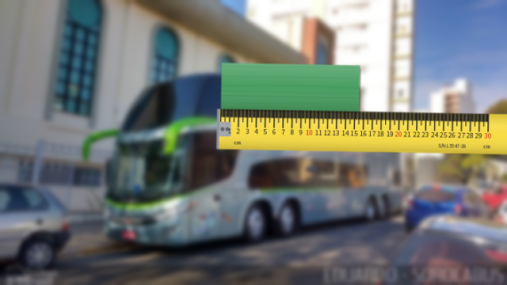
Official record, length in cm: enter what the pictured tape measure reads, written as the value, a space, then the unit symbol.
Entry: 15.5 cm
